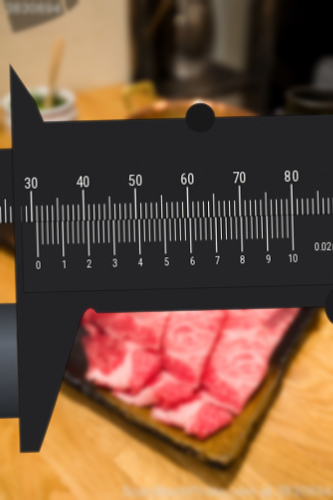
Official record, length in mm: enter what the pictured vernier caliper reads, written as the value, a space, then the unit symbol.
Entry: 31.0 mm
